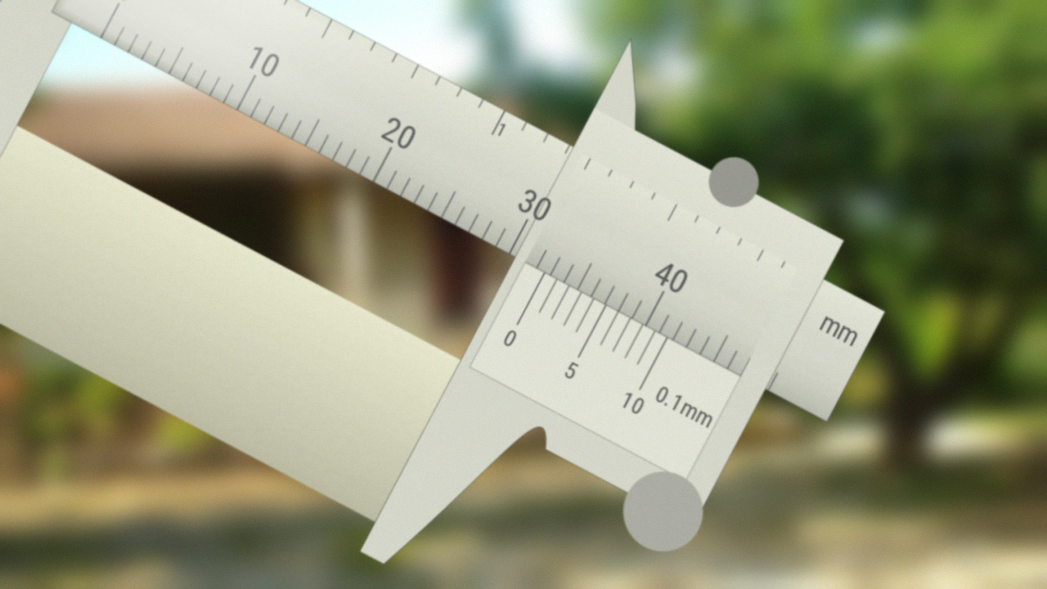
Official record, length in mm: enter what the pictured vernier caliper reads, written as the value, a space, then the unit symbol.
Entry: 32.6 mm
